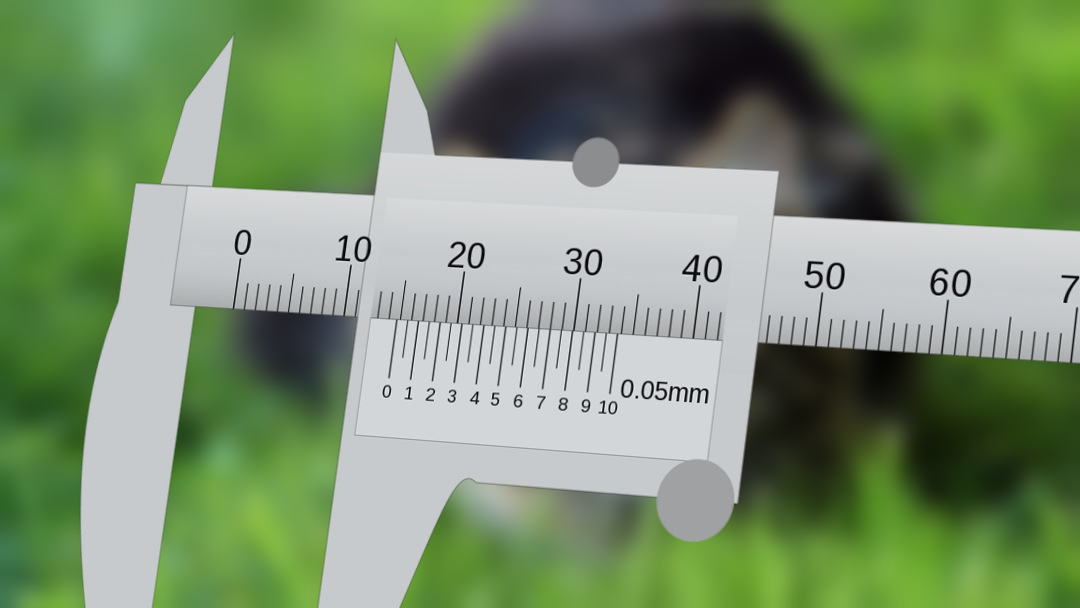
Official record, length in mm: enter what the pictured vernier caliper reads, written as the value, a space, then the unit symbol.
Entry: 14.7 mm
